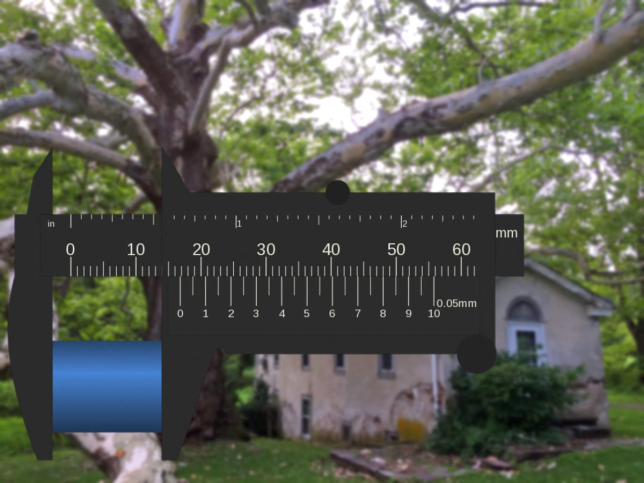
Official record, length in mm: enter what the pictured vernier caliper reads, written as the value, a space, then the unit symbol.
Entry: 16.8 mm
